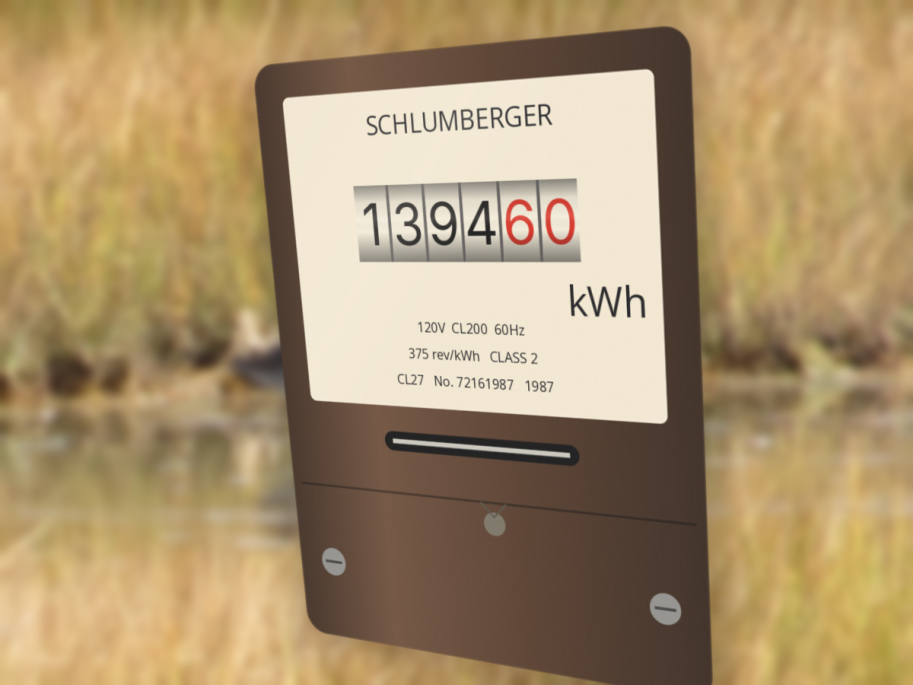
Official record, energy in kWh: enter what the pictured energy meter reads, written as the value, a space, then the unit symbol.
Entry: 1394.60 kWh
